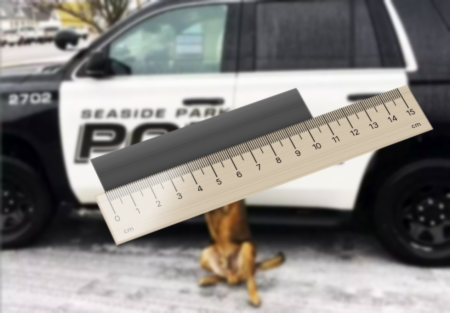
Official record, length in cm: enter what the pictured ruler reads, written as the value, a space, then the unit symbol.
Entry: 10.5 cm
